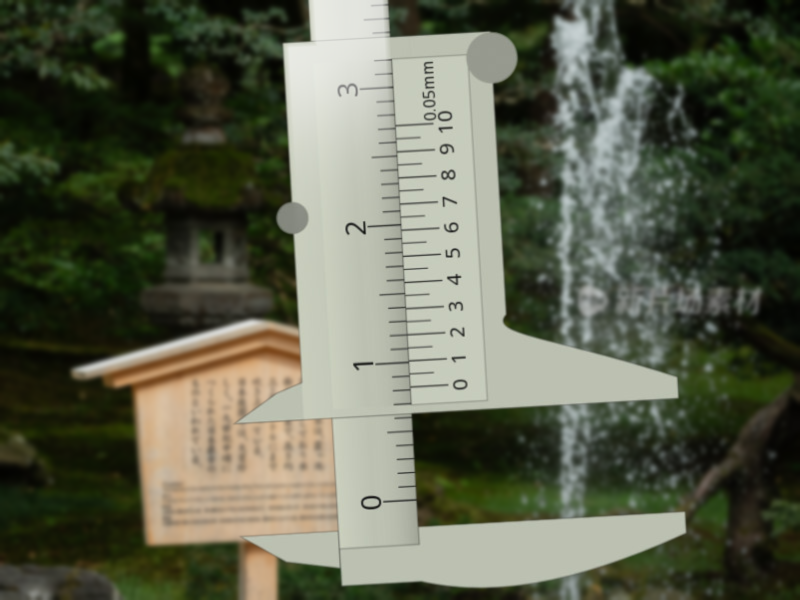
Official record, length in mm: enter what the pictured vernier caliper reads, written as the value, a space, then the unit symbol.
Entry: 8.2 mm
